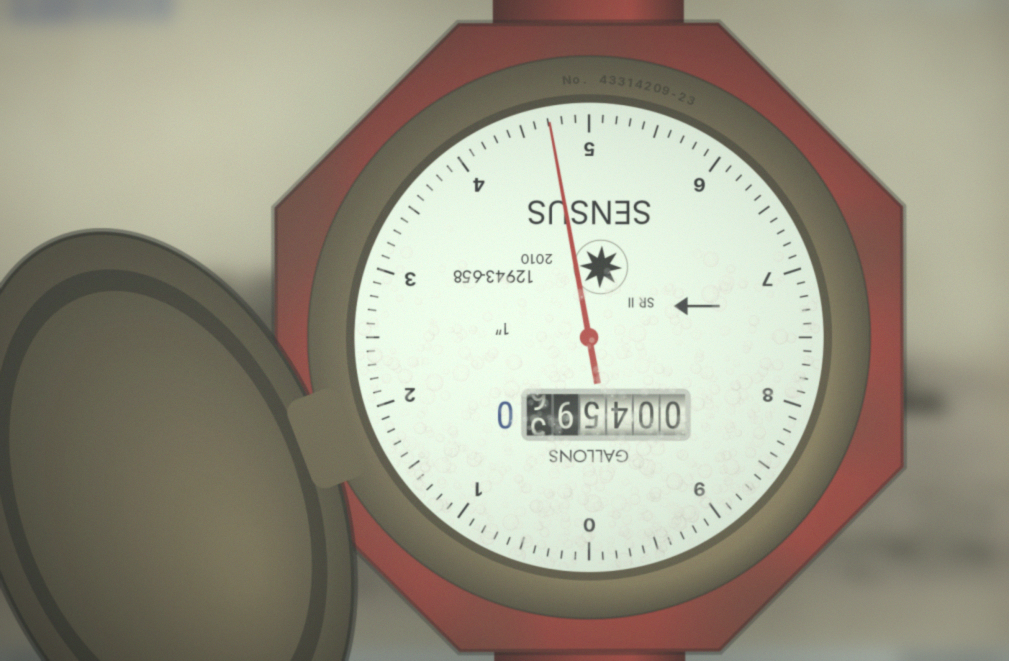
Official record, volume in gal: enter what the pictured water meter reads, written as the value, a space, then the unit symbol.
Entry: 45954.7 gal
